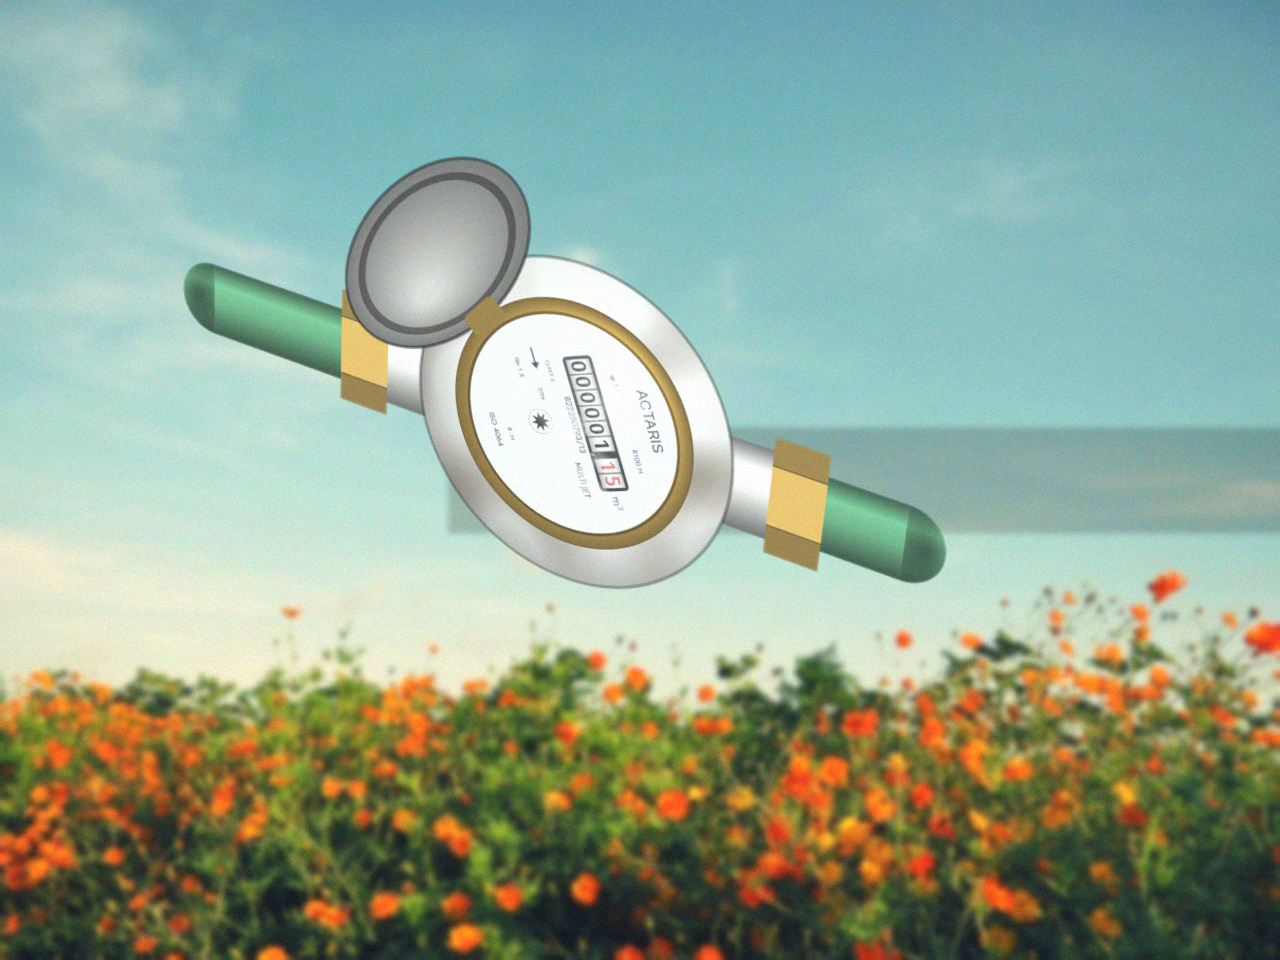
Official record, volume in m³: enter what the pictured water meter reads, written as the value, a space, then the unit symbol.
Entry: 1.15 m³
